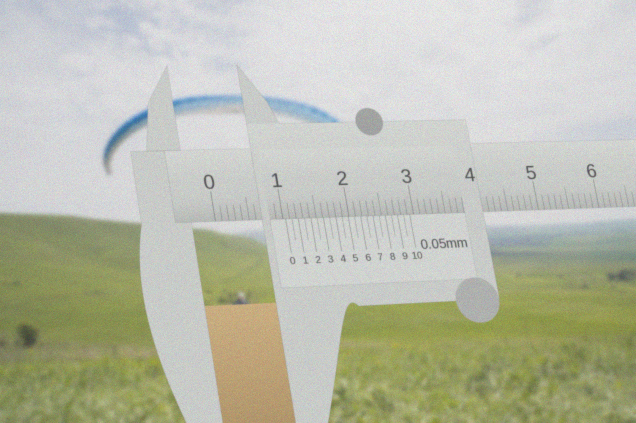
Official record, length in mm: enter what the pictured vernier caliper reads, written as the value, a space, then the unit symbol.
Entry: 10.4 mm
